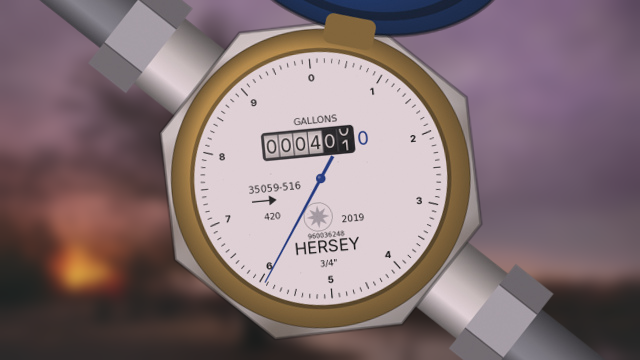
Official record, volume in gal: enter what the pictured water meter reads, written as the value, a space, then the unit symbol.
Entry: 4005.9 gal
